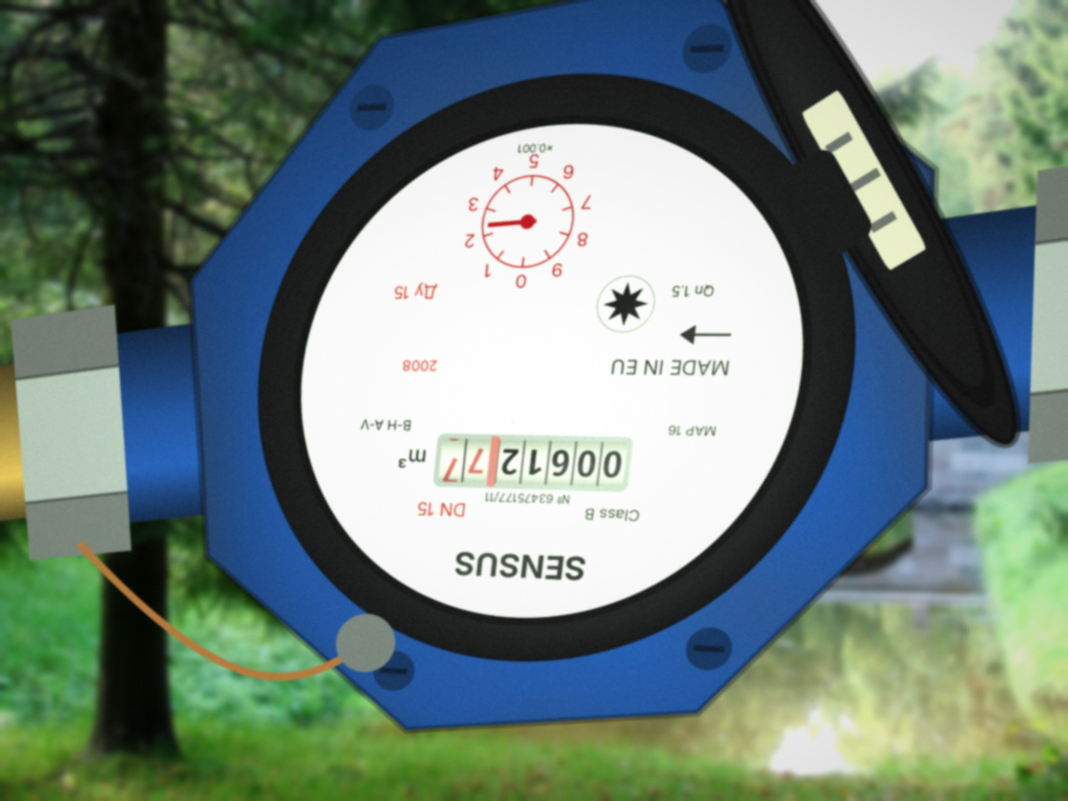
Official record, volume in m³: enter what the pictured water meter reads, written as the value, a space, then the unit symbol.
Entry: 612.772 m³
